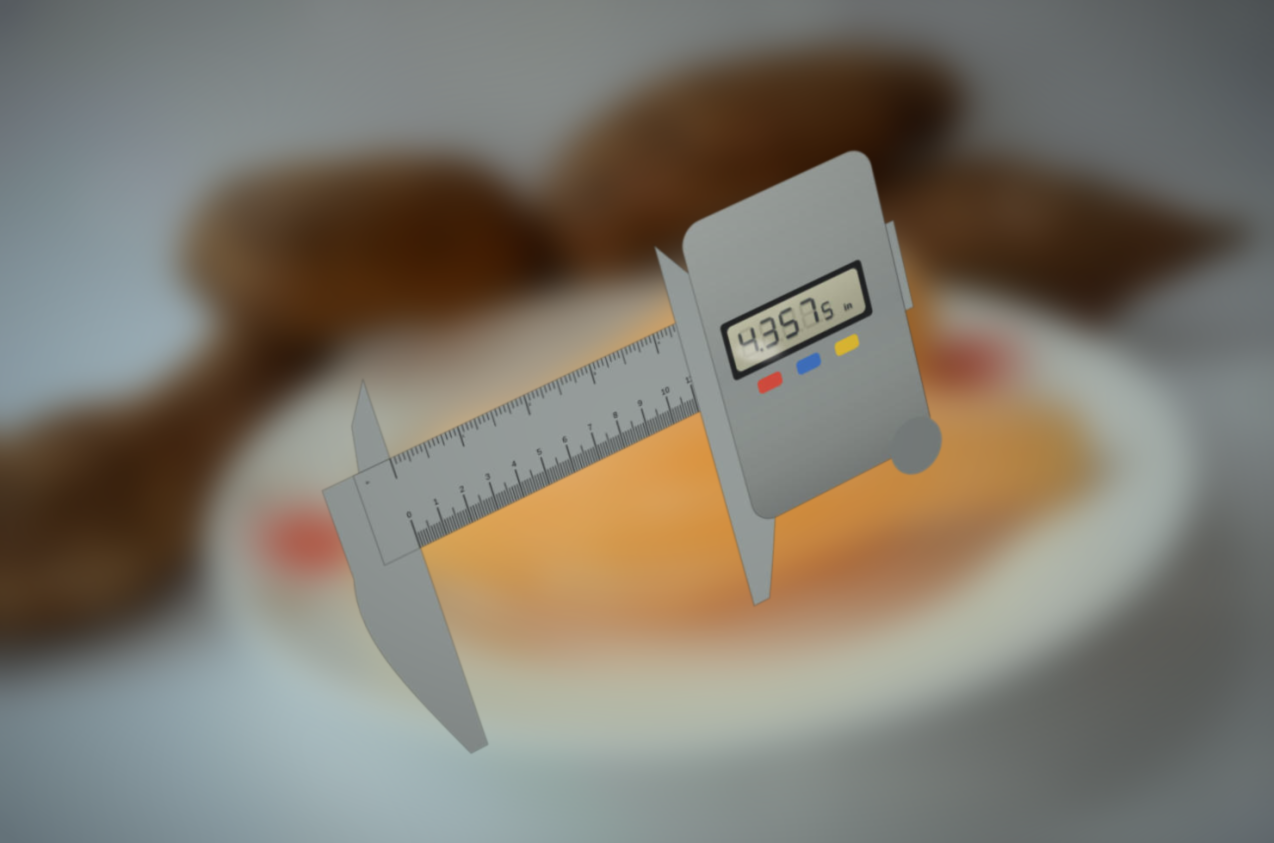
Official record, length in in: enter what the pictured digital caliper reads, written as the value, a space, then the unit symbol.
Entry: 4.3575 in
